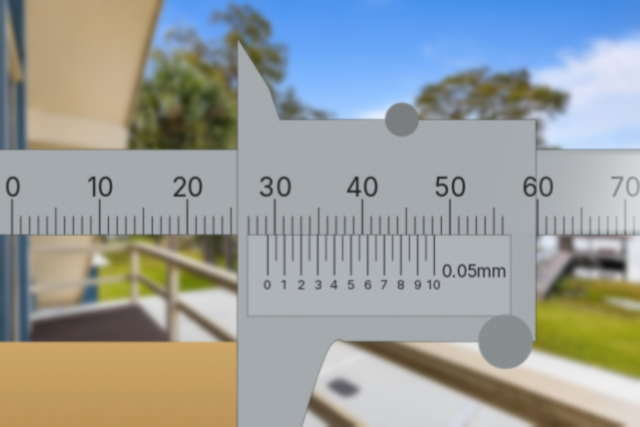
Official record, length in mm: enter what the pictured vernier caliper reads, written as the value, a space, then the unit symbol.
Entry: 29.2 mm
